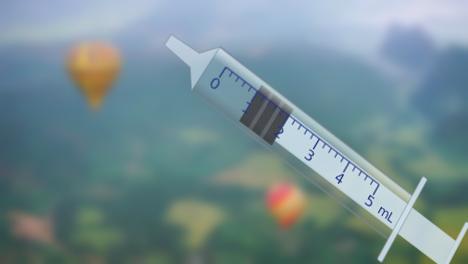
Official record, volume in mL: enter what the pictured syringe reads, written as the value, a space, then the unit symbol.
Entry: 1 mL
